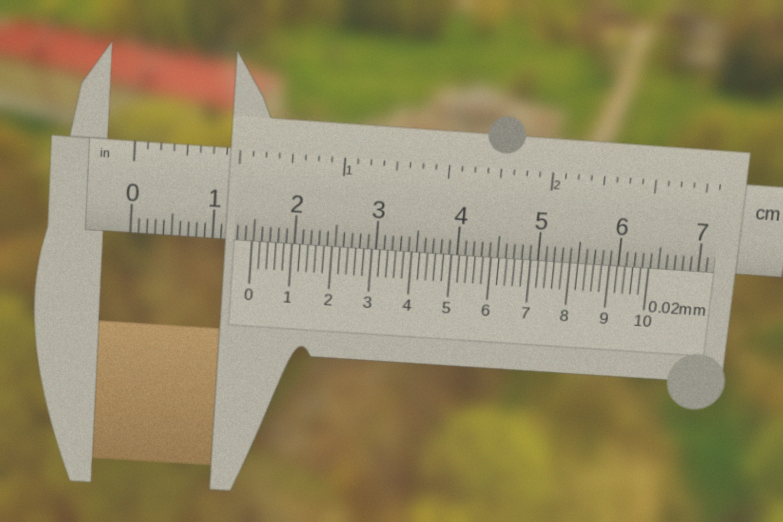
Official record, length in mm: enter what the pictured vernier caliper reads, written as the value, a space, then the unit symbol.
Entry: 14.8 mm
